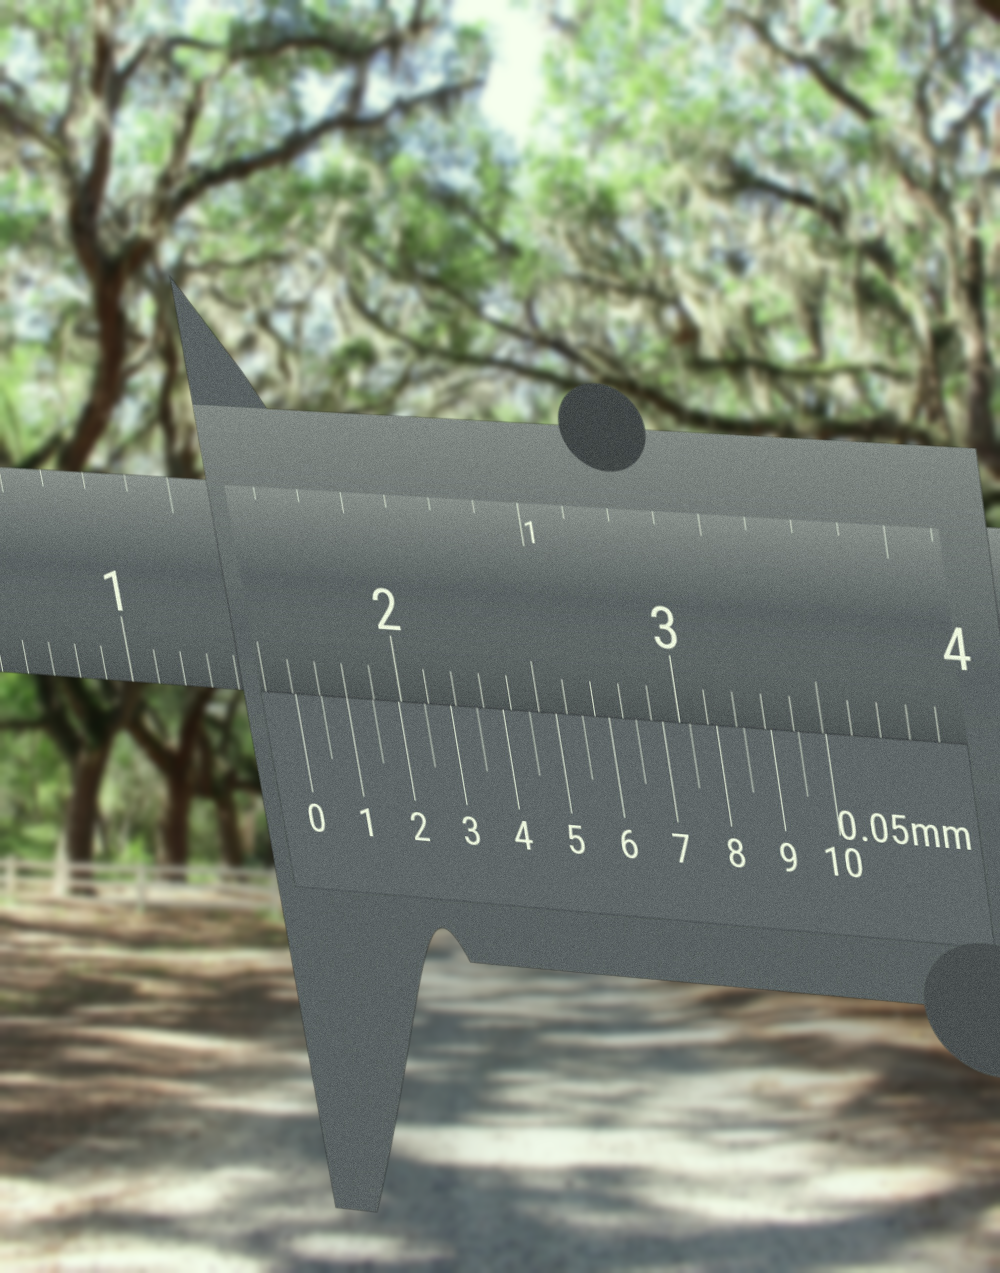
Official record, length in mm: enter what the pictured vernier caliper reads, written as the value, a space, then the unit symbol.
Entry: 16.10 mm
